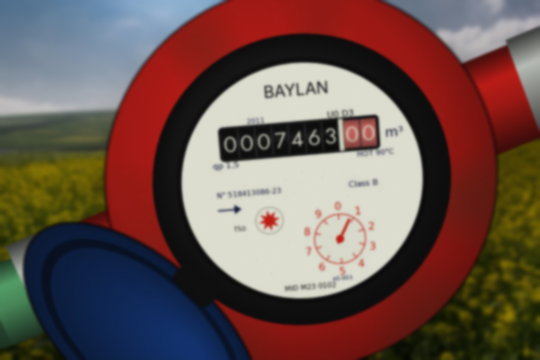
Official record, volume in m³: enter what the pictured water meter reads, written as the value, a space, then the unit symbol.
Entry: 7463.000 m³
